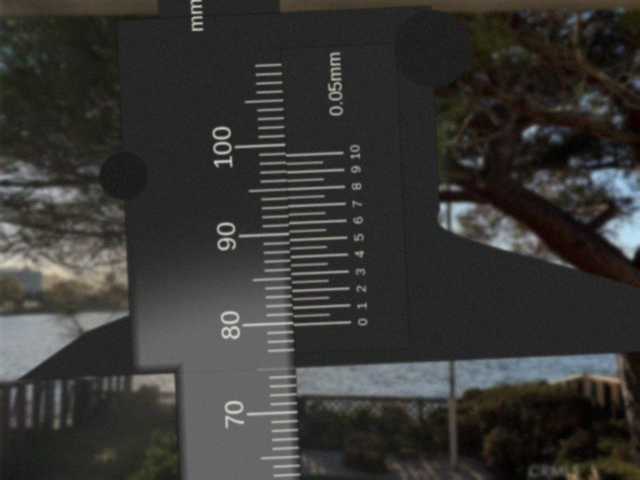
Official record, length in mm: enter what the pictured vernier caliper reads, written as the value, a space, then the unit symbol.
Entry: 79.8 mm
